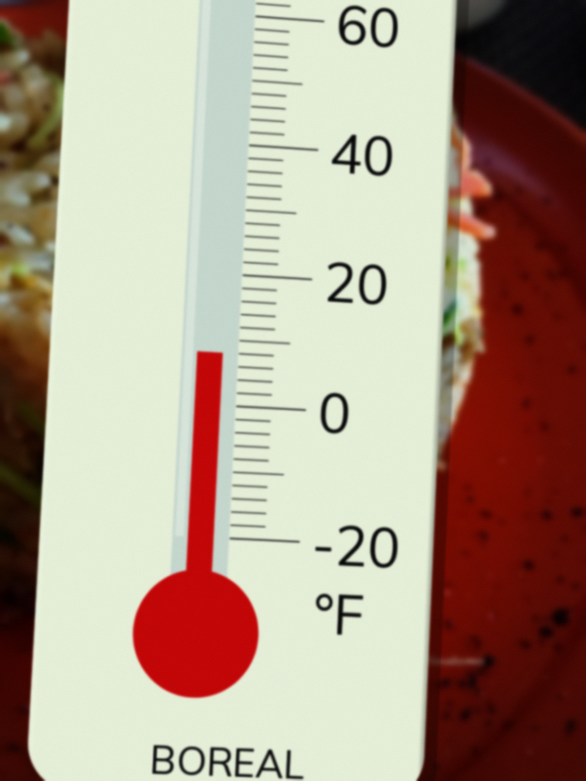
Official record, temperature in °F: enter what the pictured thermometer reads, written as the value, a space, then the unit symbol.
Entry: 8 °F
